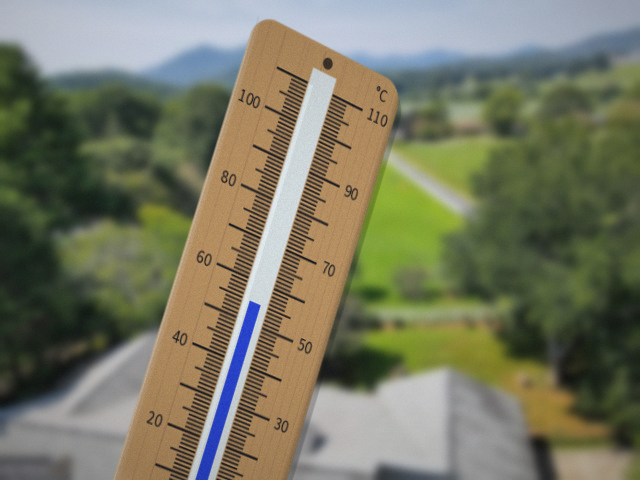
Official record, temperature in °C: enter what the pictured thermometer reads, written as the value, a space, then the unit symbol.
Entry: 55 °C
